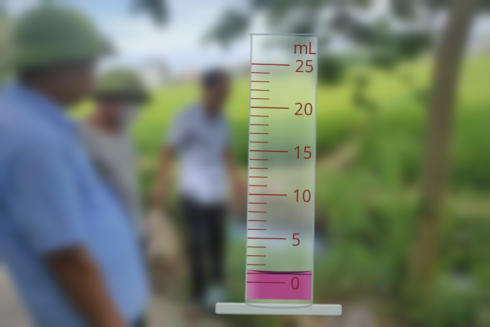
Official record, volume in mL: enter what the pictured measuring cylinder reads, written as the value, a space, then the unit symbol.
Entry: 1 mL
